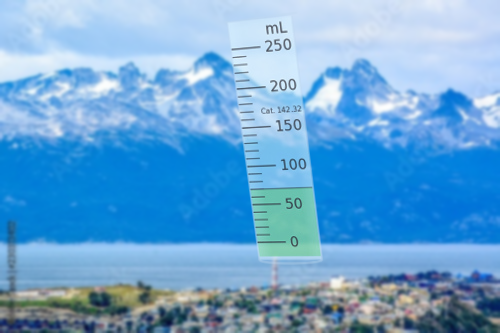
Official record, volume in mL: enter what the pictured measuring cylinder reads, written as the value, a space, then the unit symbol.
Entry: 70 mL
